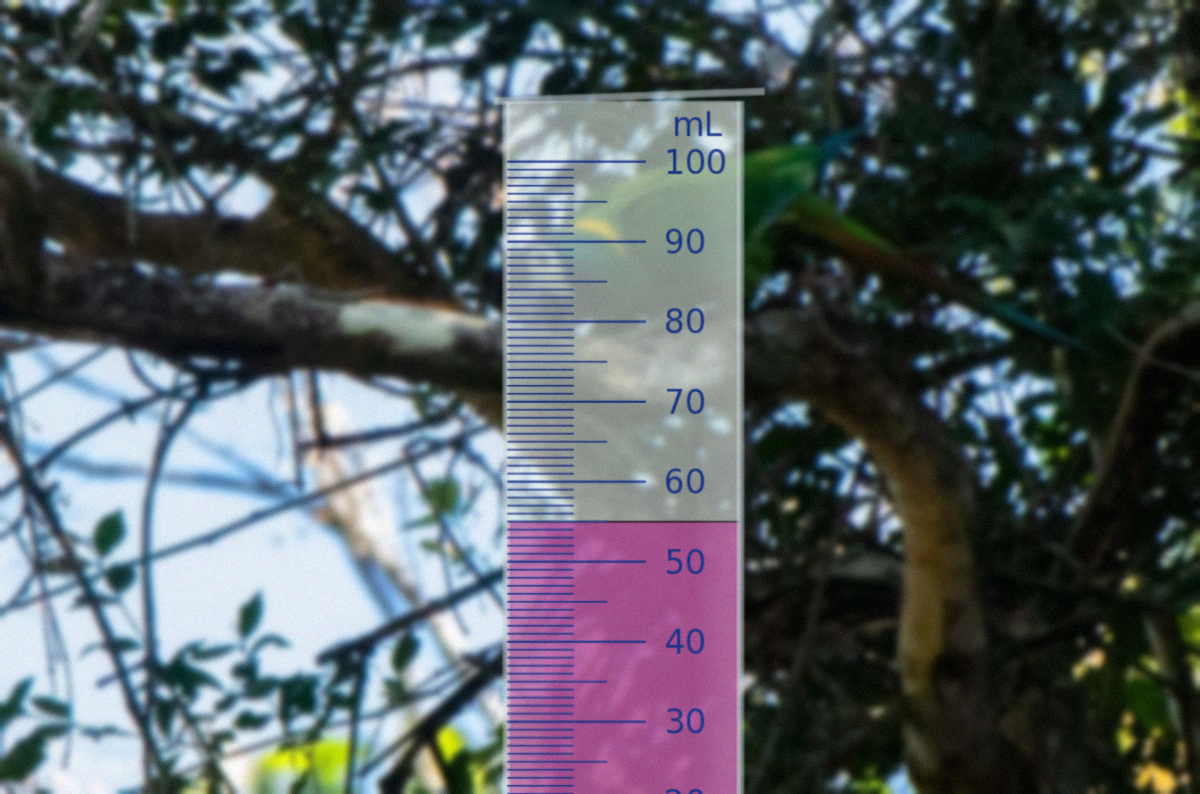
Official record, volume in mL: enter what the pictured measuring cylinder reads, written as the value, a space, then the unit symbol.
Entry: 55 mL
